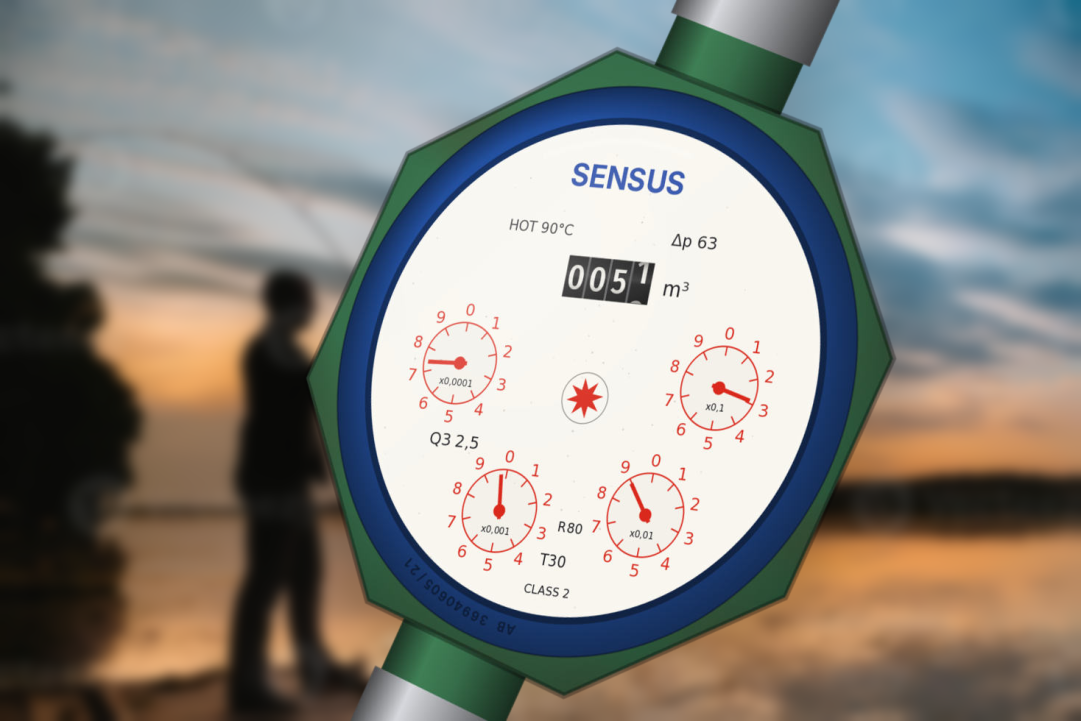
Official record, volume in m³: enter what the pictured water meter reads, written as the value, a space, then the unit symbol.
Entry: 51.2897 m³
